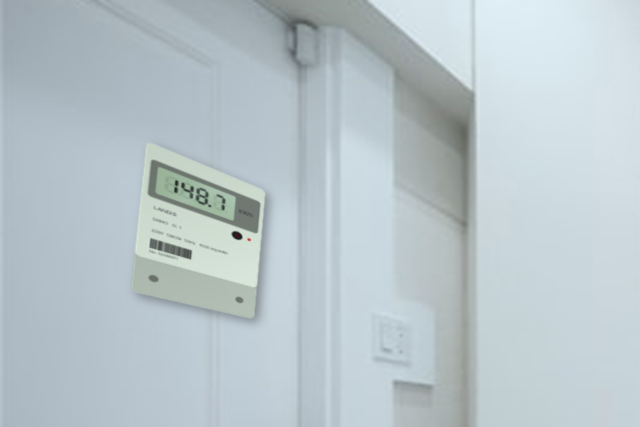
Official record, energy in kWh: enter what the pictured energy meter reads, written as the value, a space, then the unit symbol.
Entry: 148.7 kWh
